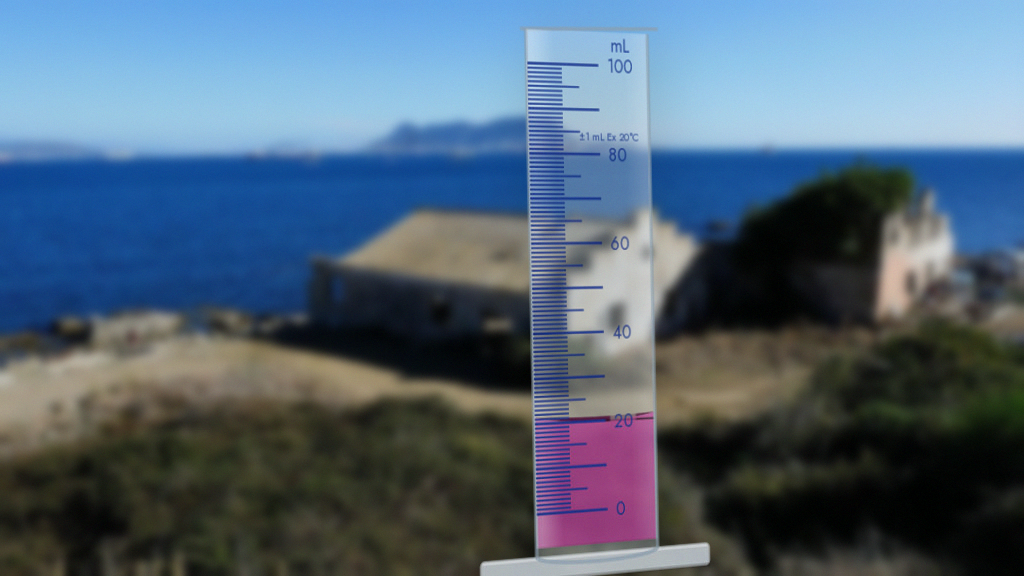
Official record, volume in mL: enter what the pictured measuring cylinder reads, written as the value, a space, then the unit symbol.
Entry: 20 mL
